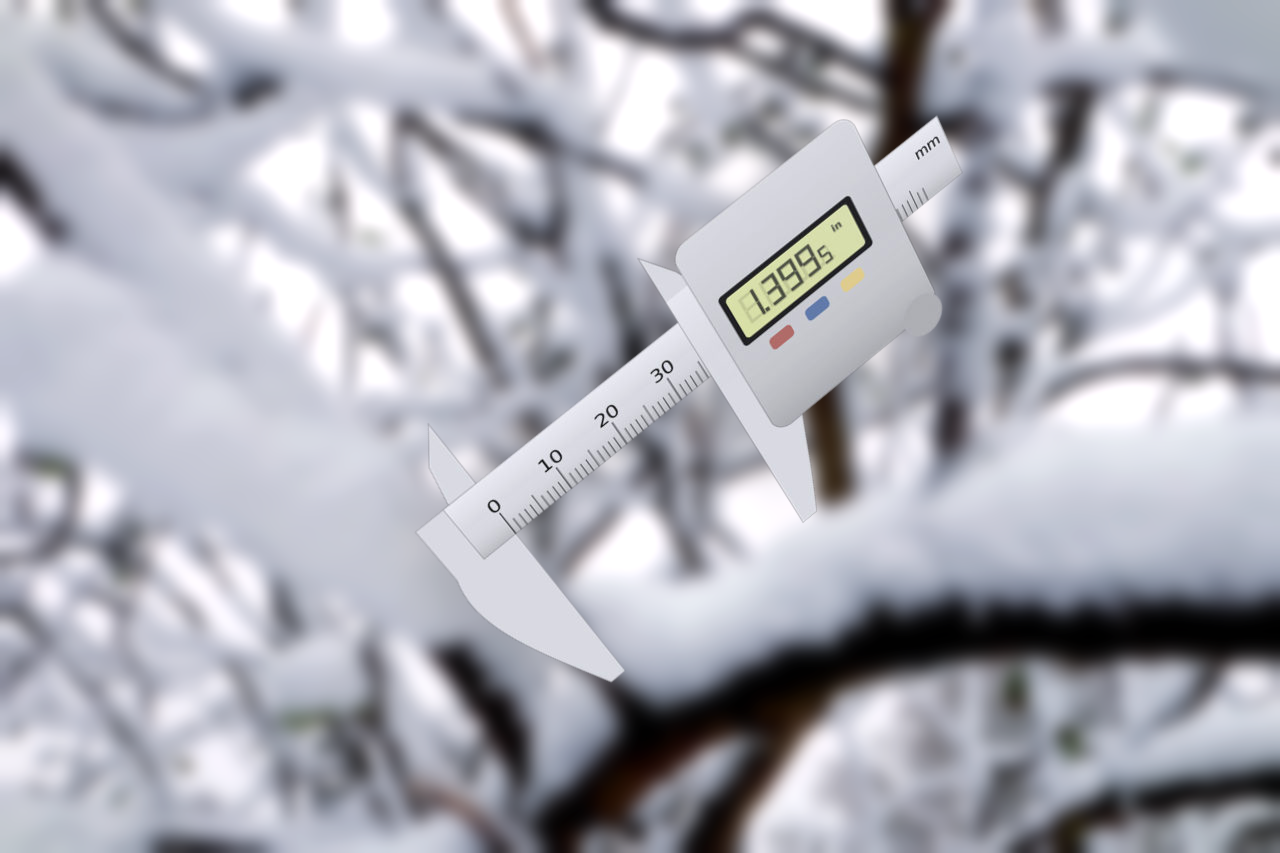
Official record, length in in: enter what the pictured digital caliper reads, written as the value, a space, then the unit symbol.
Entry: 1.3995 in
